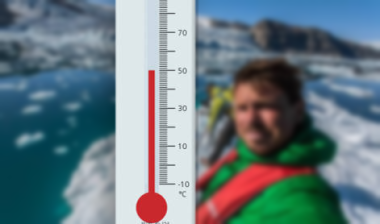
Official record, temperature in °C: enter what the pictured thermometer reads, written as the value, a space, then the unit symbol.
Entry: 50 °C
